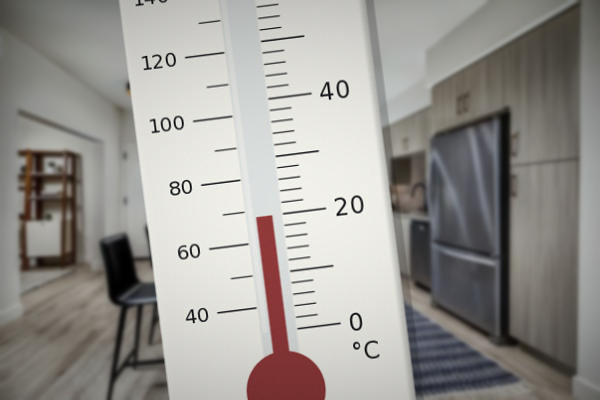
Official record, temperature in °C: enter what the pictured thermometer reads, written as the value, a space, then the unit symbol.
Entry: 20 °C
